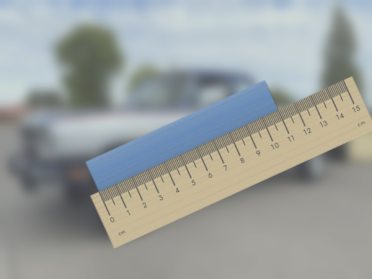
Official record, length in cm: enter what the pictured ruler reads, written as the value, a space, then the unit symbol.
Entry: 11 cm
